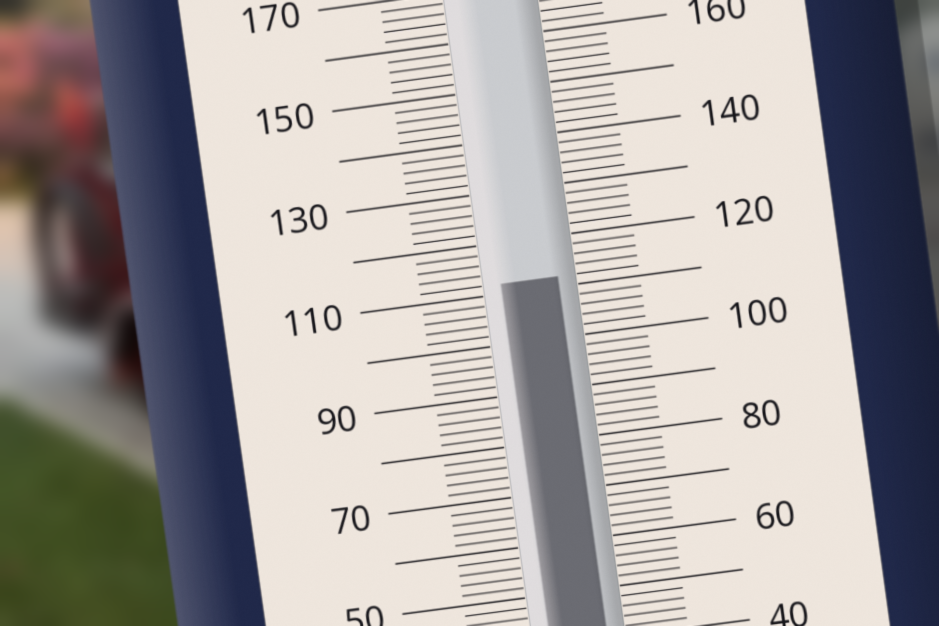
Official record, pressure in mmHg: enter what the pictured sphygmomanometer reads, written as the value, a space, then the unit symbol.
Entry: 112 mmHg
